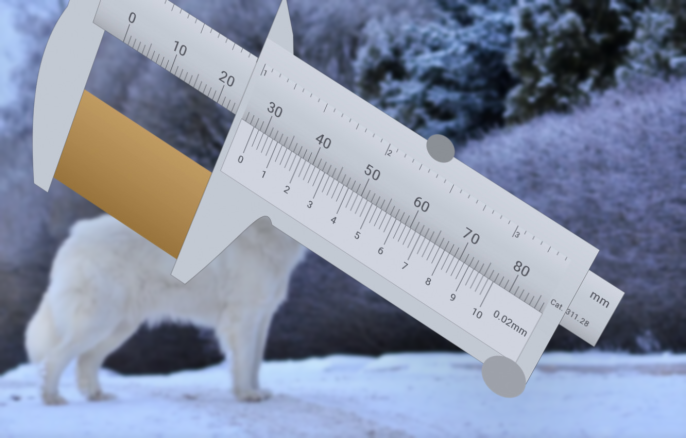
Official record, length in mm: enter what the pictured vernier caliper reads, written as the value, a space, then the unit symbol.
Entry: 27.8 mm
